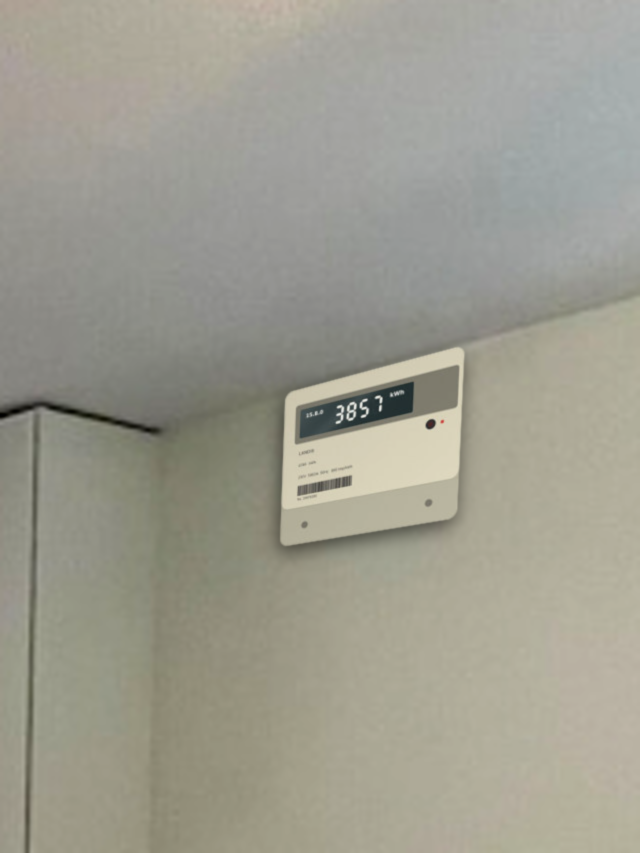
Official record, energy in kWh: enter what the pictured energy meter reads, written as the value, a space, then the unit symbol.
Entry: 3857 kWh
